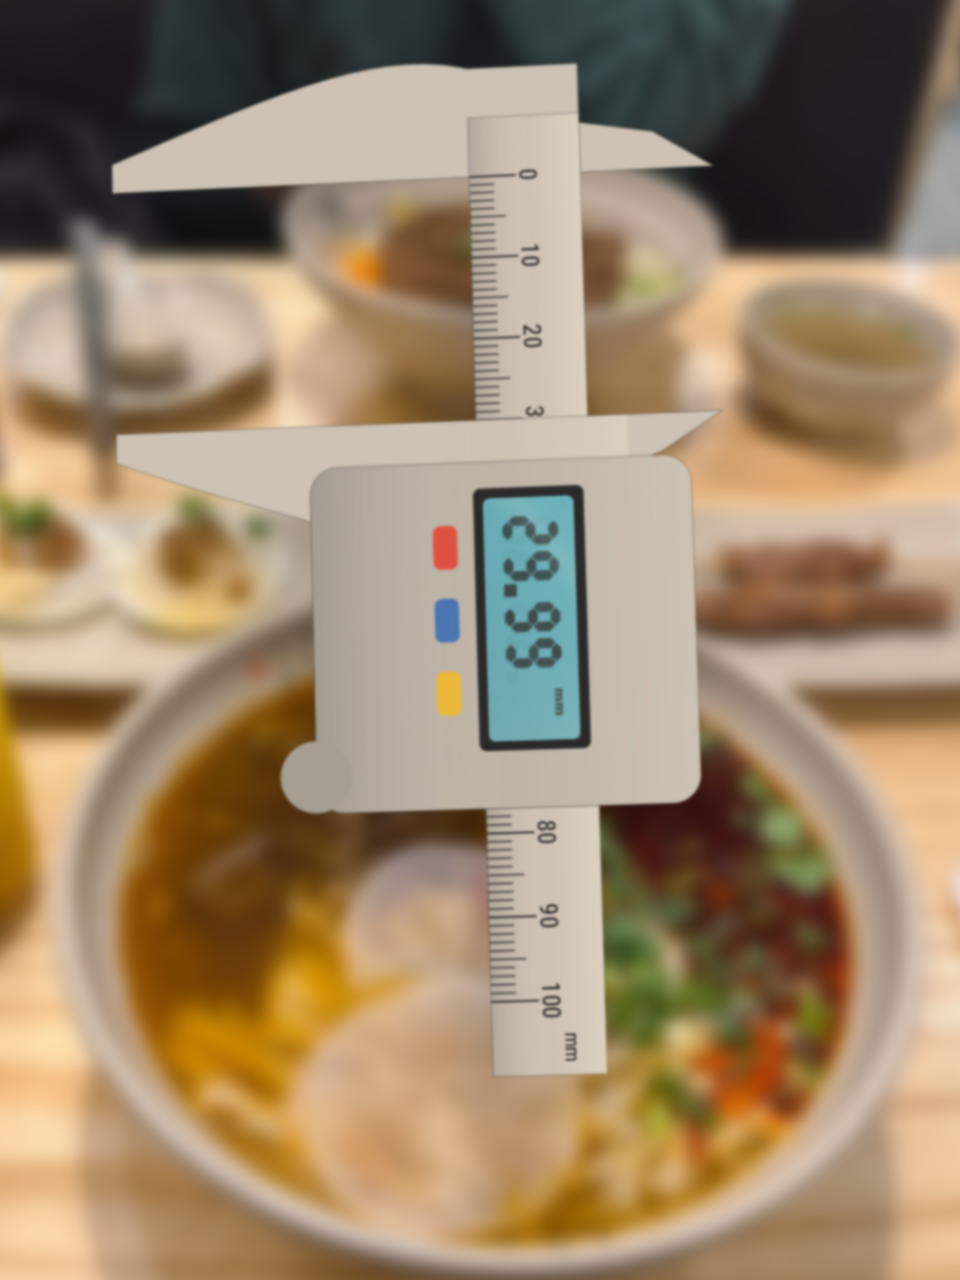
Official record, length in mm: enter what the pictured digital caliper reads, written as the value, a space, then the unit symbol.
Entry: 29.99 mm
